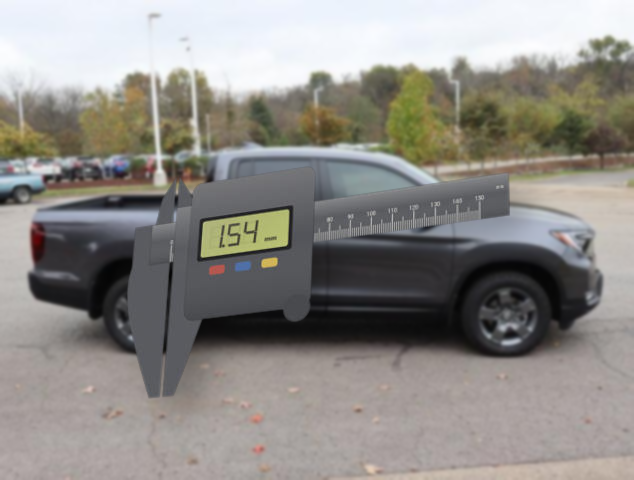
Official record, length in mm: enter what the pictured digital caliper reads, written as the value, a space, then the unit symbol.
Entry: 1.54 mm
